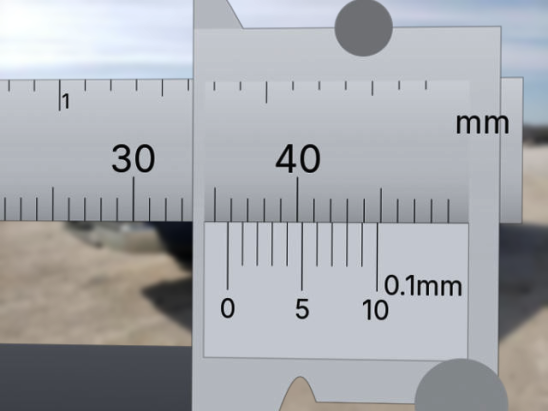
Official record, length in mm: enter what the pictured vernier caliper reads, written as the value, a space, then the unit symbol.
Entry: 35.8 mm
